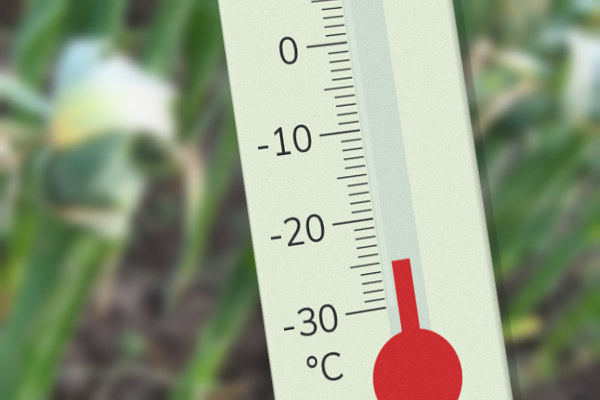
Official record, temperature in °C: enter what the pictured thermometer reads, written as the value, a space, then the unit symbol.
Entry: -25 °C
